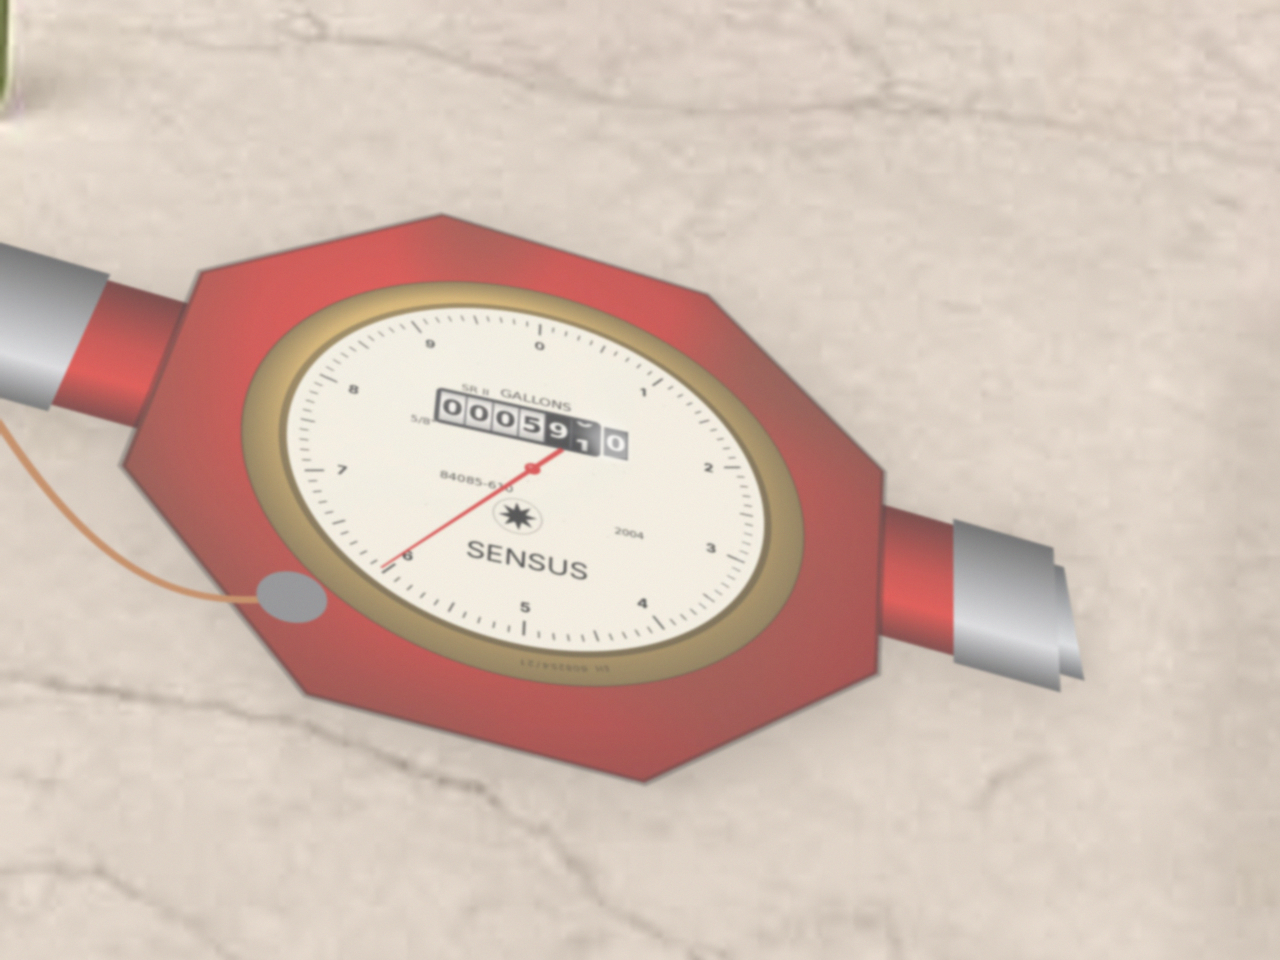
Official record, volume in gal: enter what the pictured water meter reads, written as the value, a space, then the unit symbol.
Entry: 5906.0 gal
